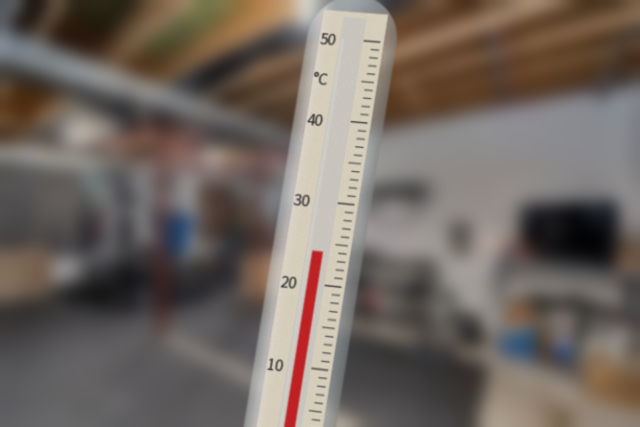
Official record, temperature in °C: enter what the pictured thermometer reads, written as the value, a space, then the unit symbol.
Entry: 24 °C
